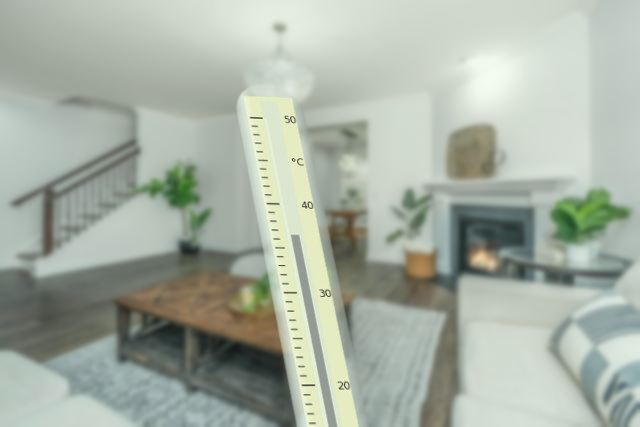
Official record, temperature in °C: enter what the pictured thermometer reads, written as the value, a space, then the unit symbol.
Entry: 36.5 °C
